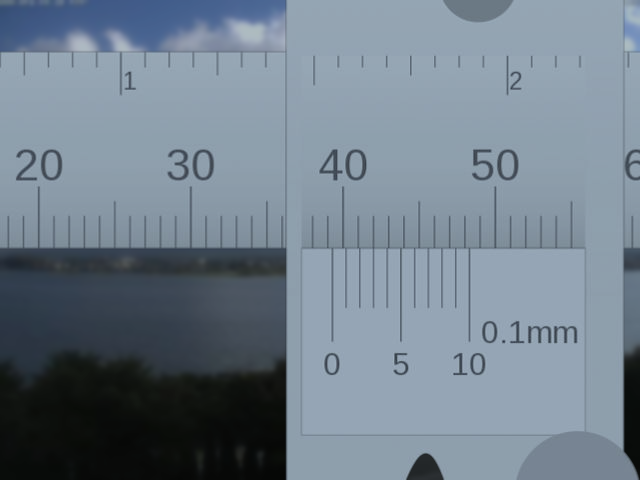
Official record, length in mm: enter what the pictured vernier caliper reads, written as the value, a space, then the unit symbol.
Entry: 39.3 mm
